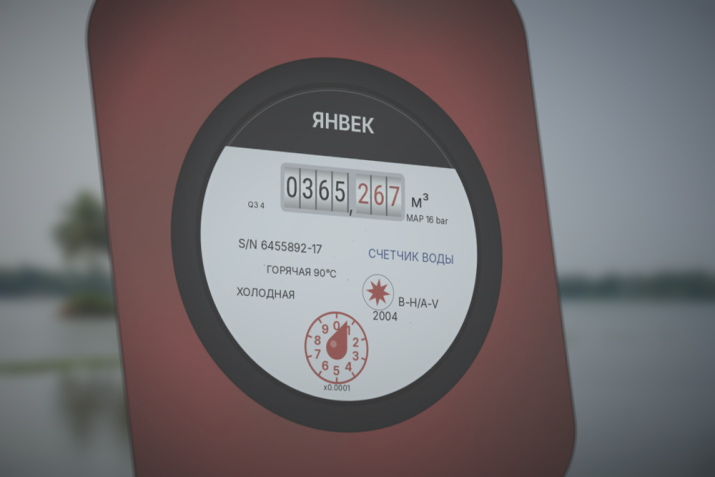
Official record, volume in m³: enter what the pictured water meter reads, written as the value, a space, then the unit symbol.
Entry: 365.2670 m³
